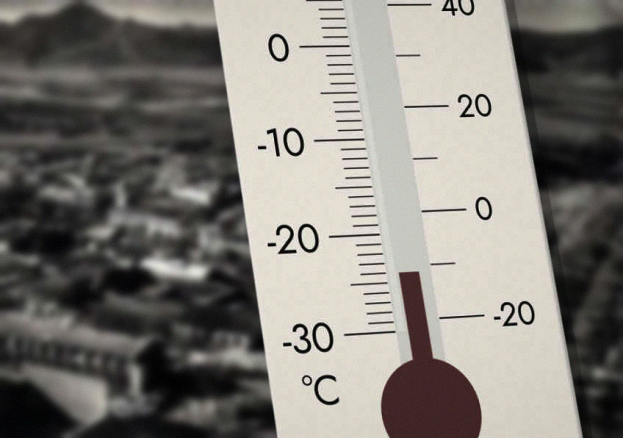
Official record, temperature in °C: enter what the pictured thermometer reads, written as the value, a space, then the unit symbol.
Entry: -24 °C
